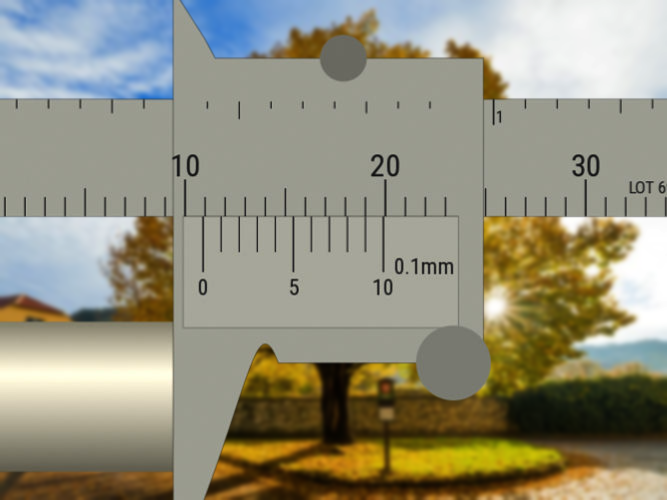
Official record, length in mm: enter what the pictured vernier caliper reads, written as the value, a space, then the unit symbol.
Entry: 10.9 mm
